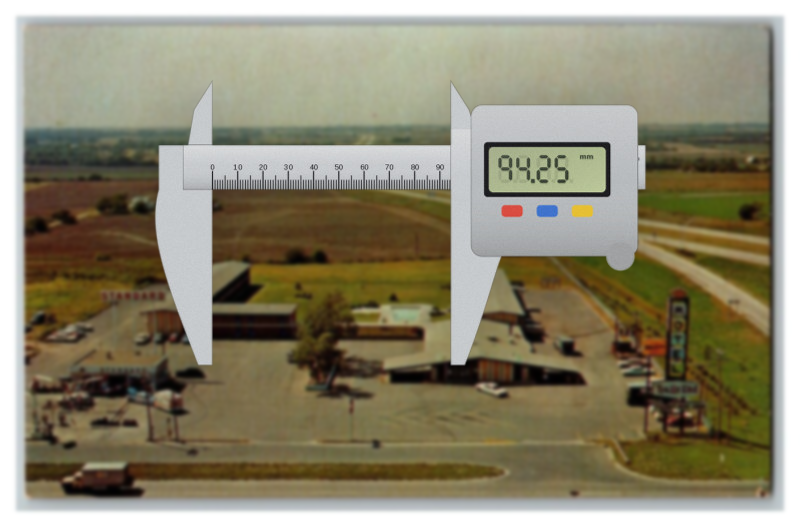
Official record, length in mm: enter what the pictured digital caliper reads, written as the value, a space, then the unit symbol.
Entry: 94.25 mm
